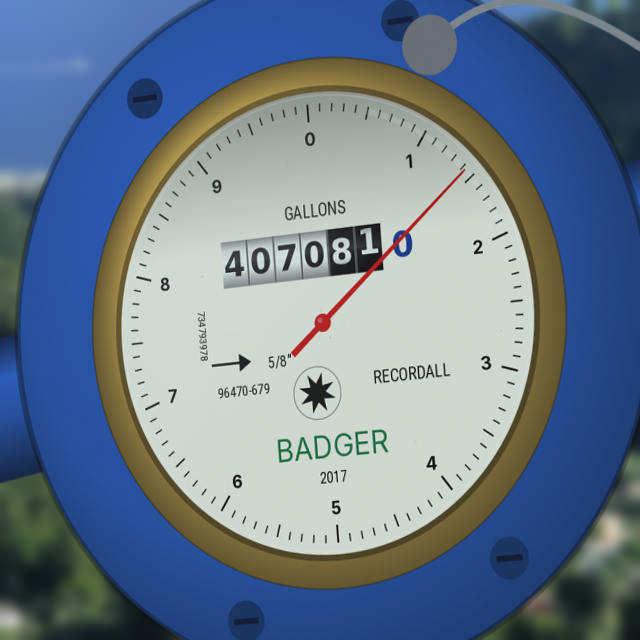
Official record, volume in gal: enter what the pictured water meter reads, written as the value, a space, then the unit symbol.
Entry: 4070811.4 gal
